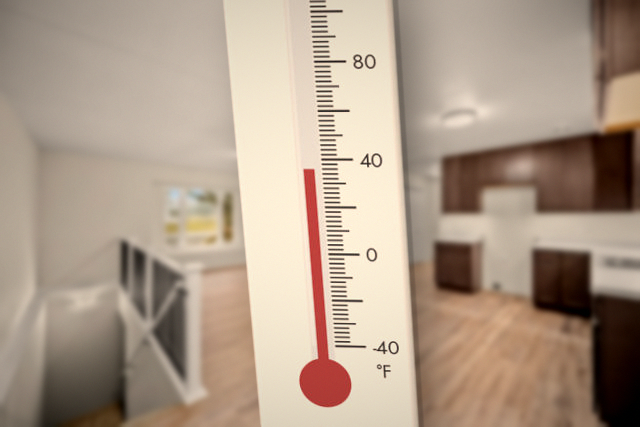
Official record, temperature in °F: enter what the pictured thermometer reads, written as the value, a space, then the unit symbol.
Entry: 36 °F
